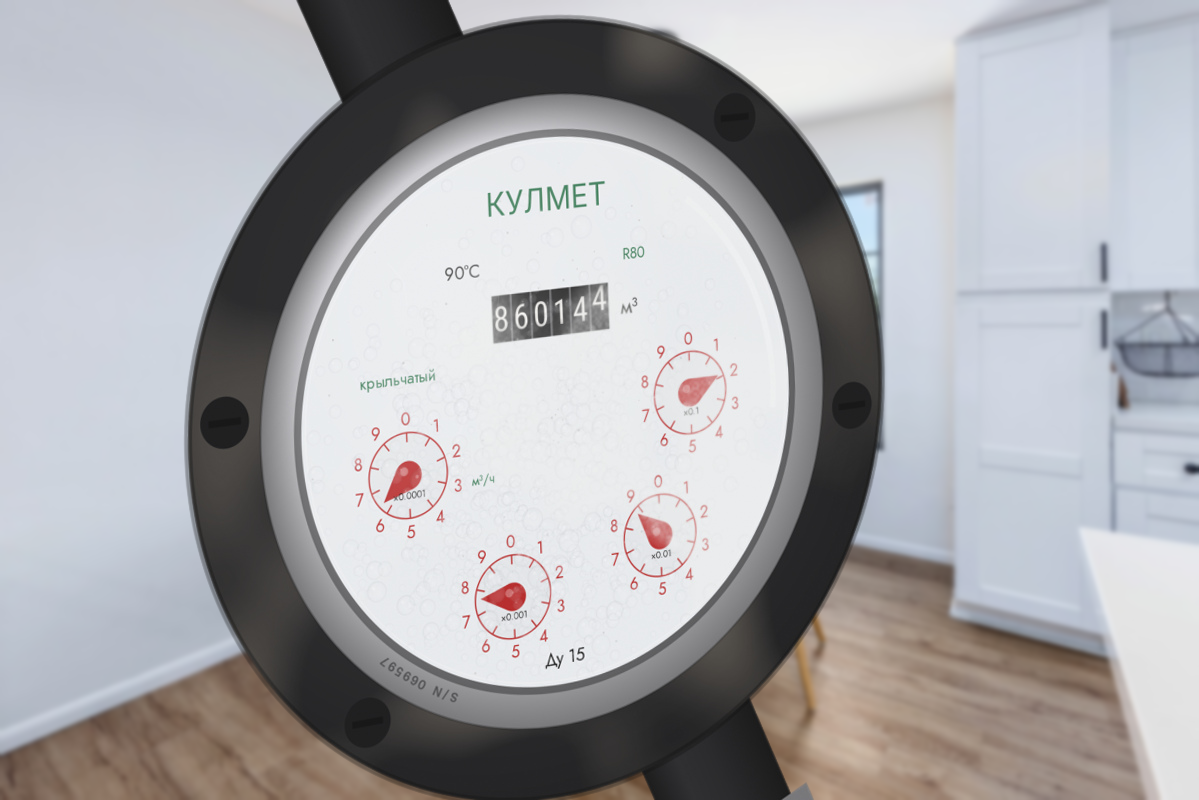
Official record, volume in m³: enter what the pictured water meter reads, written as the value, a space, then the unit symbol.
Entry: 860144.1876 m³
